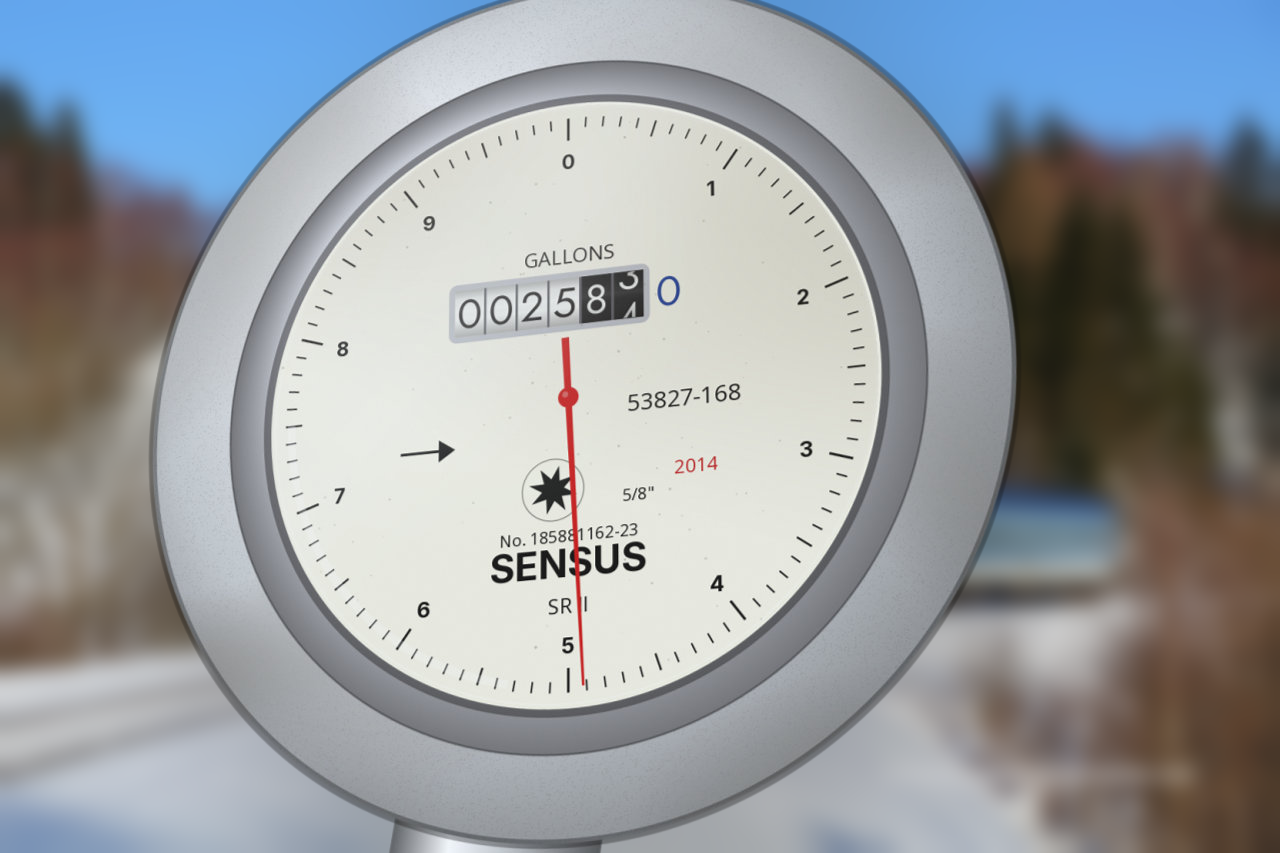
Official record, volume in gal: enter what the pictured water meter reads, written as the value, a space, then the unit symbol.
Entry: 25834.9 gal
